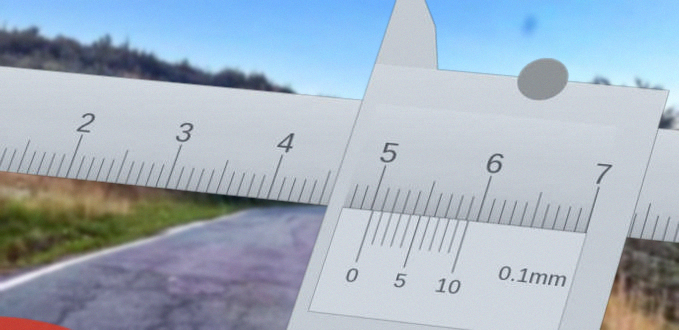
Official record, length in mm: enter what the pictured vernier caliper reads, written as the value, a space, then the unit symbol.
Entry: 50.2 mm
